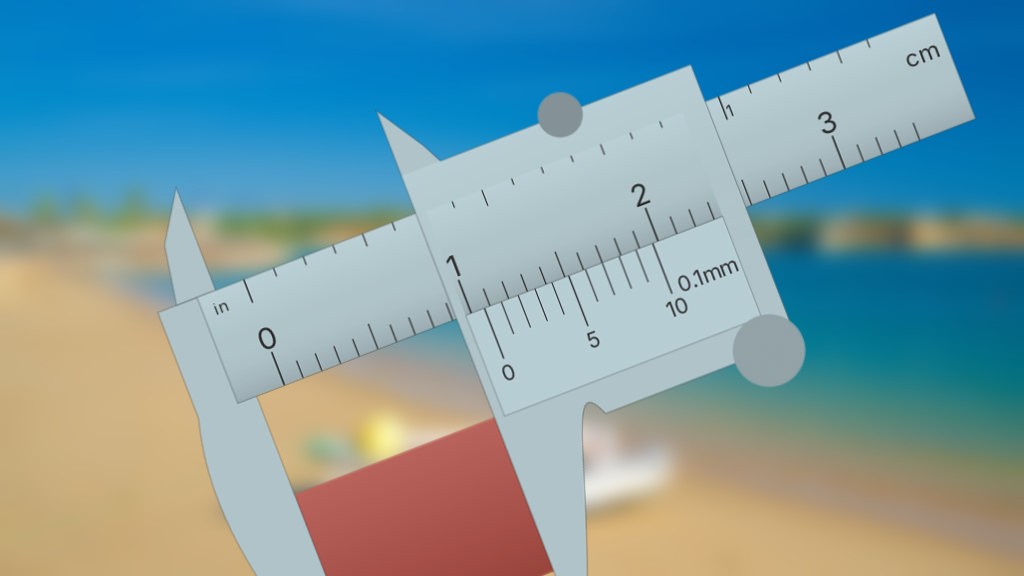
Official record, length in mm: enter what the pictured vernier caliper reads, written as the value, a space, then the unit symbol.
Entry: 10.7 mm
